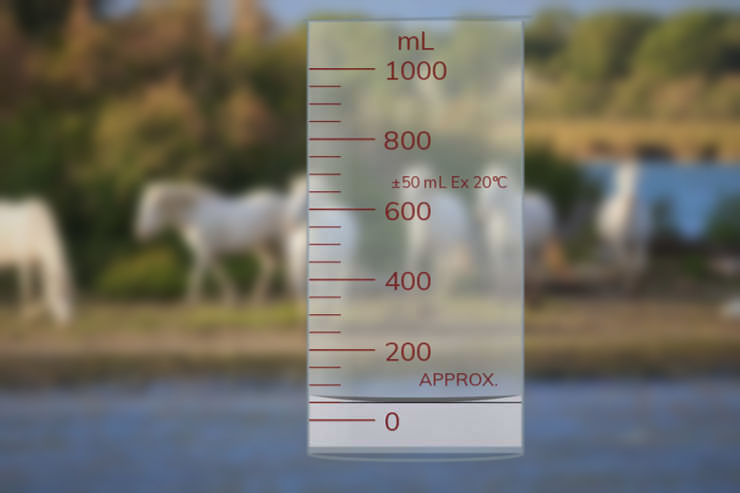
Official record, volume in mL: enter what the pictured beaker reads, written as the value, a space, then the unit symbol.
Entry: 50 mL
